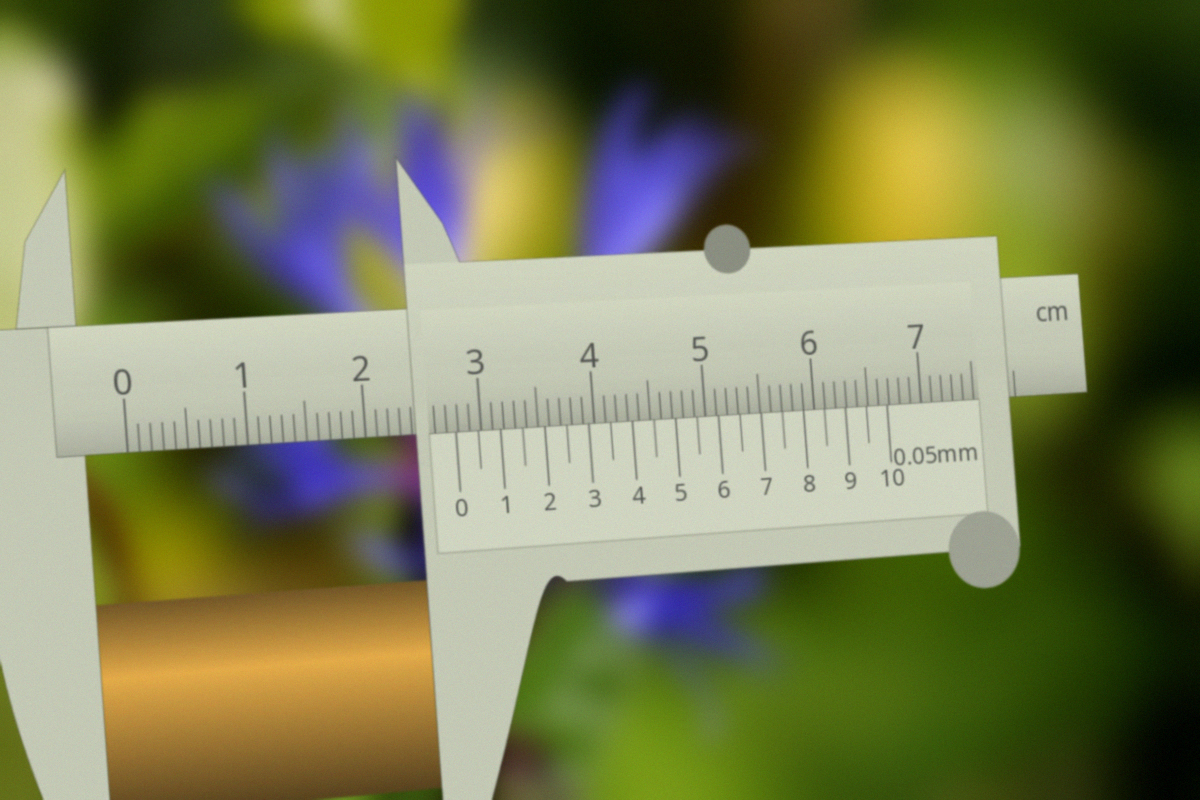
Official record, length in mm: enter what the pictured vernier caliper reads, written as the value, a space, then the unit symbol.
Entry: 27.8 mm
